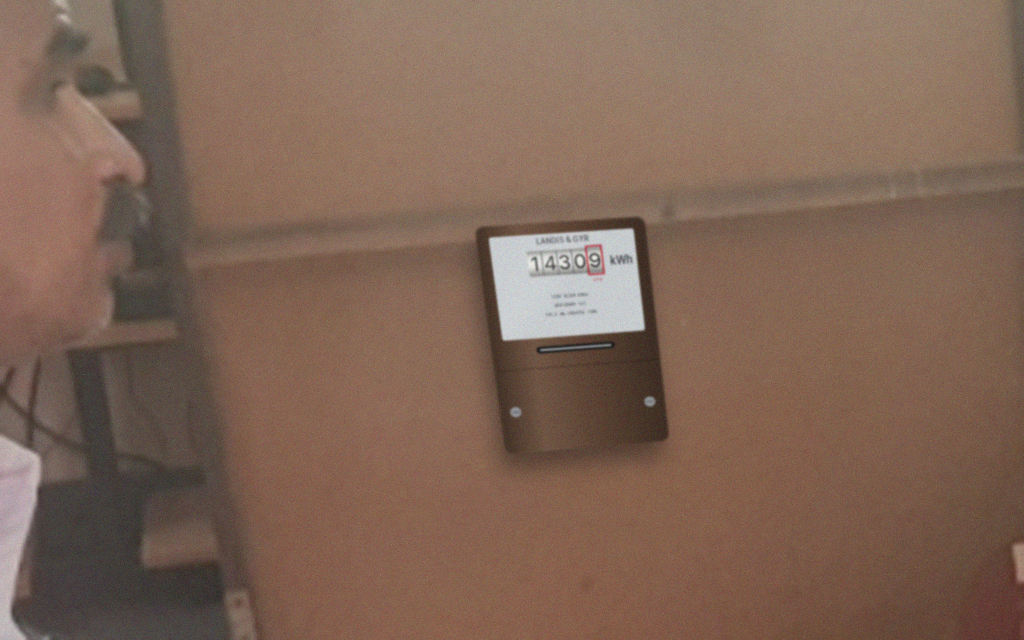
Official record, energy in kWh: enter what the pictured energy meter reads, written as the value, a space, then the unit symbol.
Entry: 1430.9 kWh
